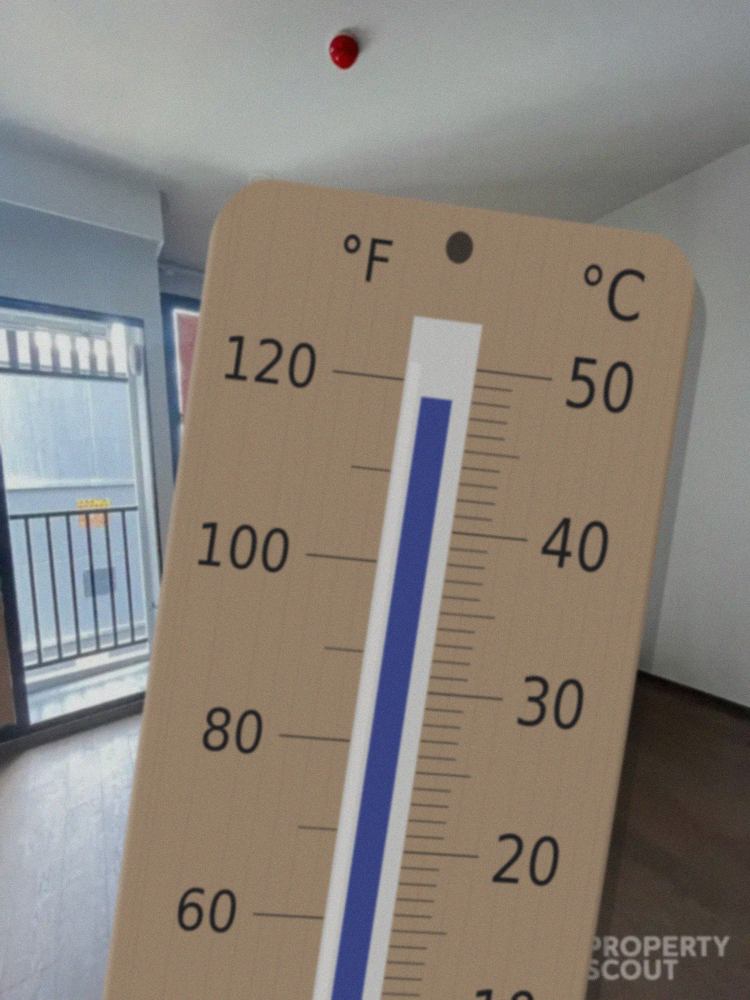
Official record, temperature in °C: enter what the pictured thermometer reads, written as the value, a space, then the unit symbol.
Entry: 48 °C
